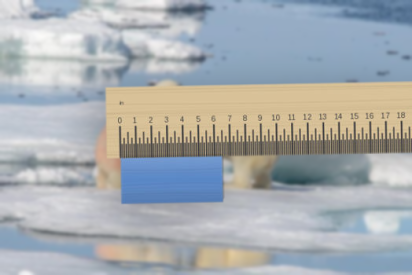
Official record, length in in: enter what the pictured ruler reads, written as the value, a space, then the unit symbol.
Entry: 6.5 in
